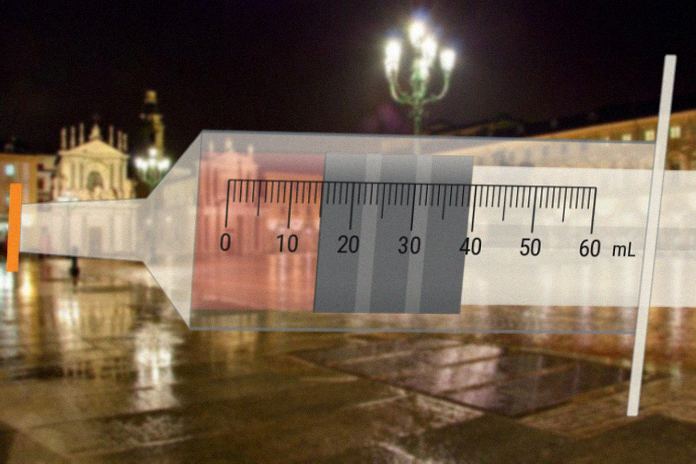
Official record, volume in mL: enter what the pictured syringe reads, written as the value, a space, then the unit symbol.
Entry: 15 mL
